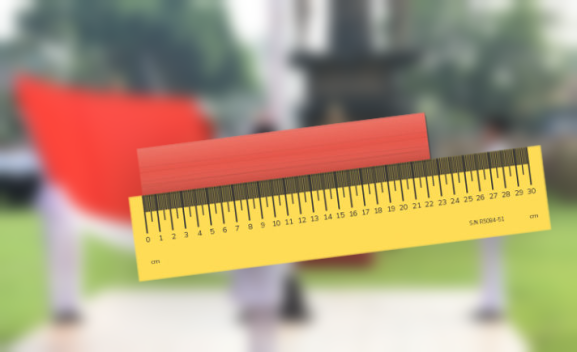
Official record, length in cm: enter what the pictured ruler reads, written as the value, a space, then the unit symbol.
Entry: 22.5 cm
